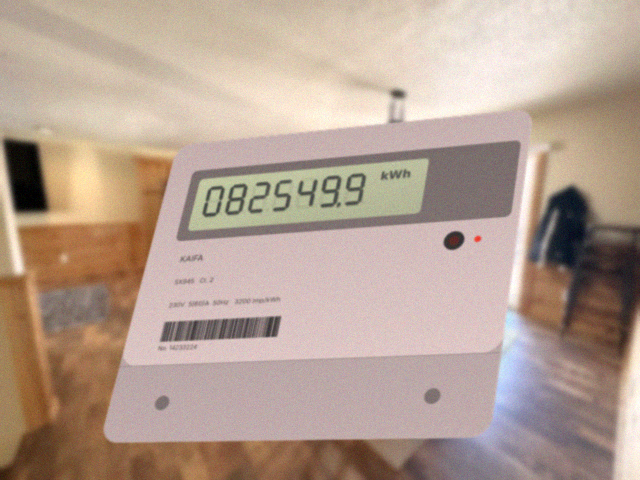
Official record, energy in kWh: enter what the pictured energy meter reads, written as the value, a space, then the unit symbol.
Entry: 82549.9 kWh
